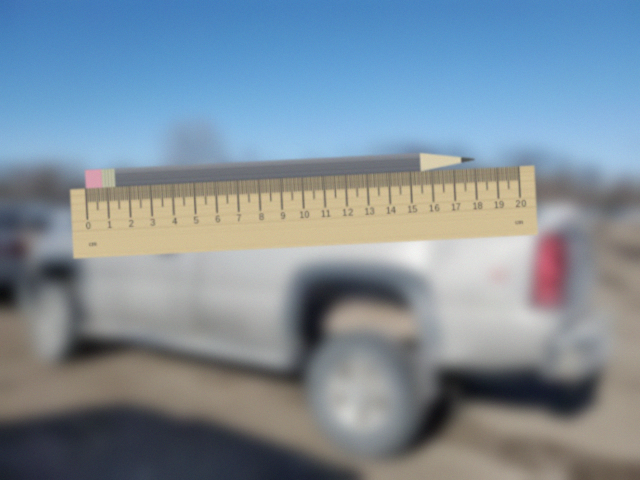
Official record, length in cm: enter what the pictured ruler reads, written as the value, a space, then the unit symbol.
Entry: 18 cm
